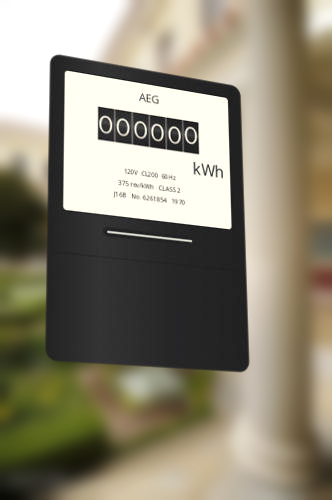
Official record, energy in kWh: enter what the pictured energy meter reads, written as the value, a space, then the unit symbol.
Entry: 0 kWh
